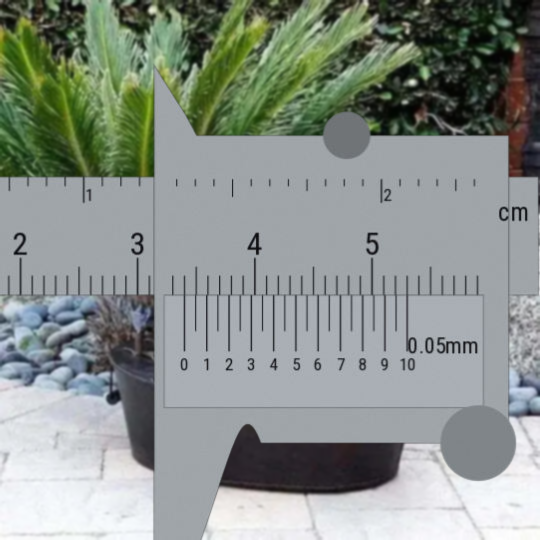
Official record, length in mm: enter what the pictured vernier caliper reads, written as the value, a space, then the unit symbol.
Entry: 34.0 mm
